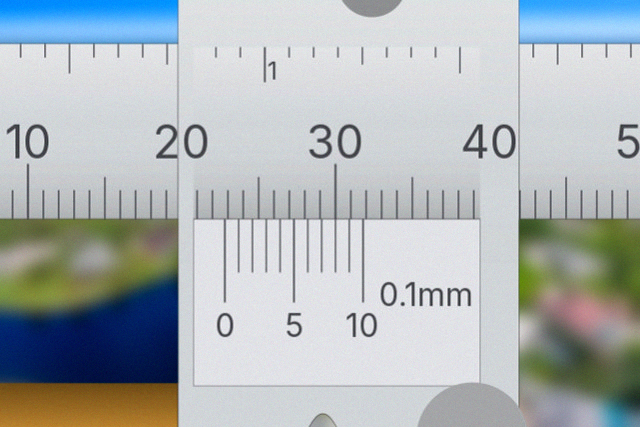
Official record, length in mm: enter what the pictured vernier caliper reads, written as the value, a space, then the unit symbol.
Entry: 22.8 mm
